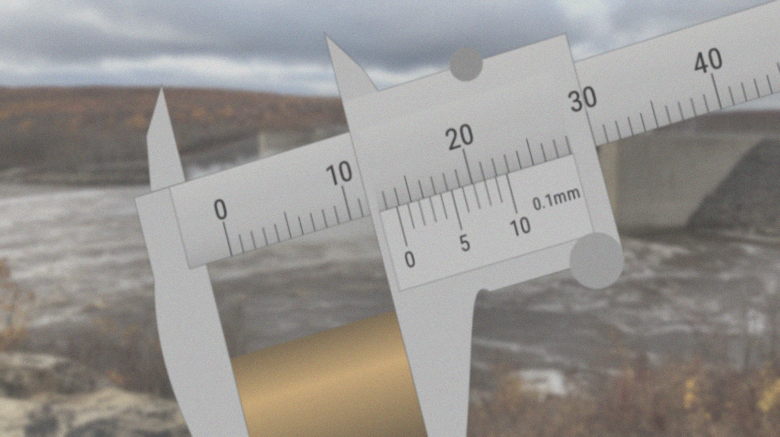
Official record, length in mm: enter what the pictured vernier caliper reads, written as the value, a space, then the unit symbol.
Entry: 13.8 mm
